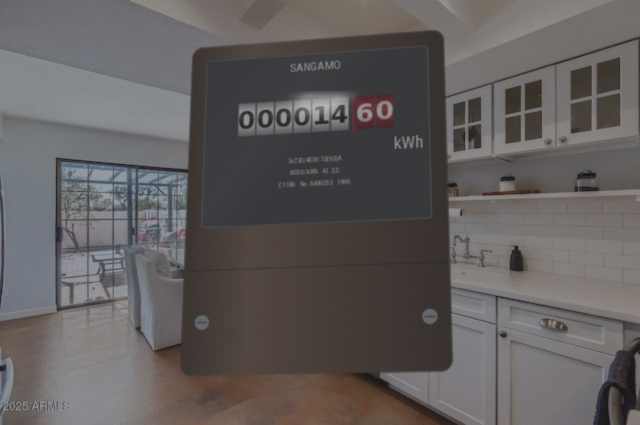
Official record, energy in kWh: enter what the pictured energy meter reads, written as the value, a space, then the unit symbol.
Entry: 14.60 kWh
